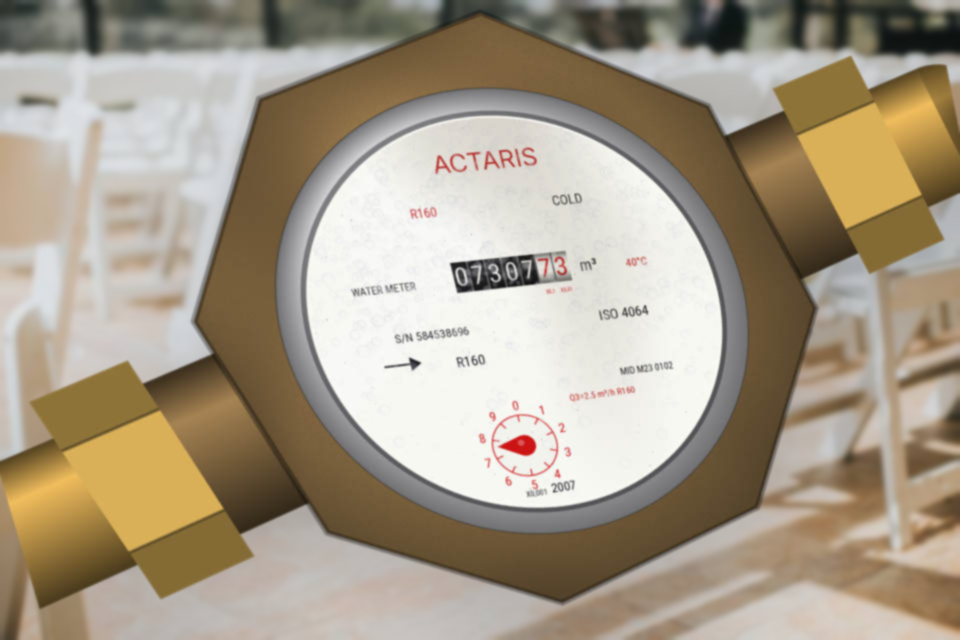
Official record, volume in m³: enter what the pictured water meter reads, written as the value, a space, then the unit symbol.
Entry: 7307.737 m³
